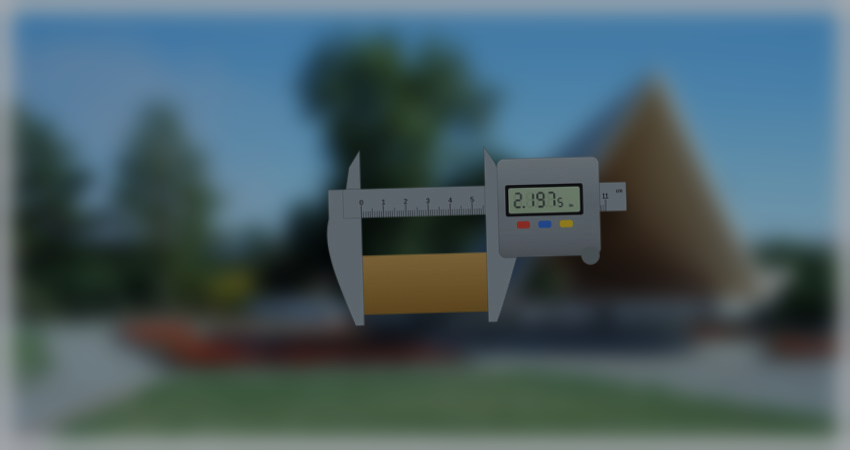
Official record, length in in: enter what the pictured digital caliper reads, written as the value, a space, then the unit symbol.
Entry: 2.1975 in
